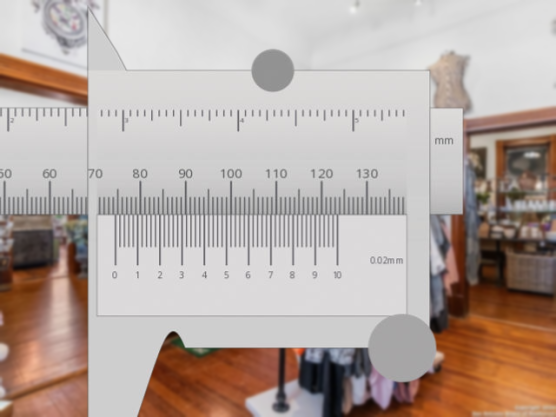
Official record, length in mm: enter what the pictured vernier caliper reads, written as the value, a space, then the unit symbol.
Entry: 74.5 mm
